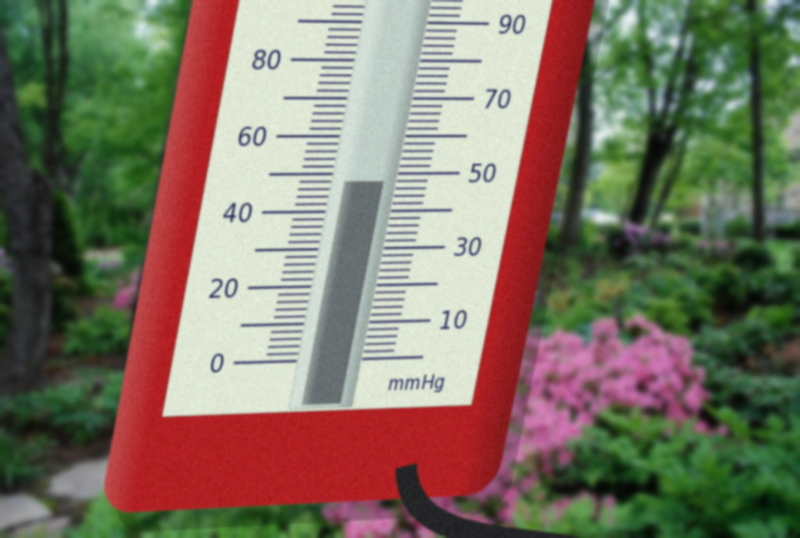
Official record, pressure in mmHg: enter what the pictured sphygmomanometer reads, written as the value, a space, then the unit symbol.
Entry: 48 mmHg
